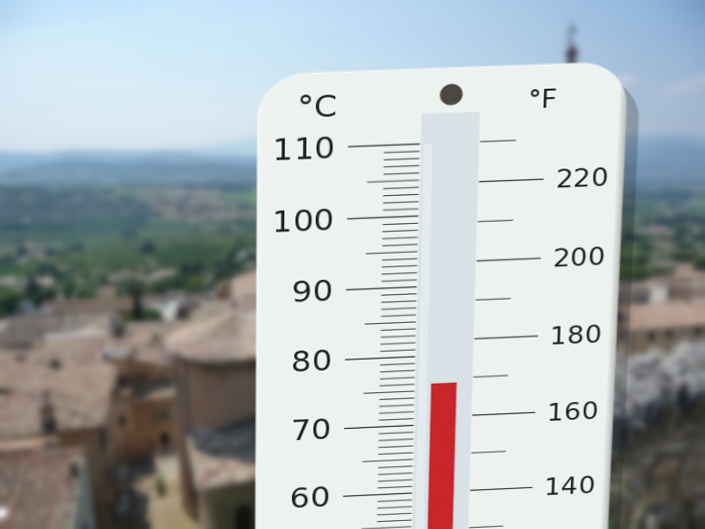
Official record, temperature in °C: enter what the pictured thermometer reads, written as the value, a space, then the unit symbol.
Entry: 76 °C
